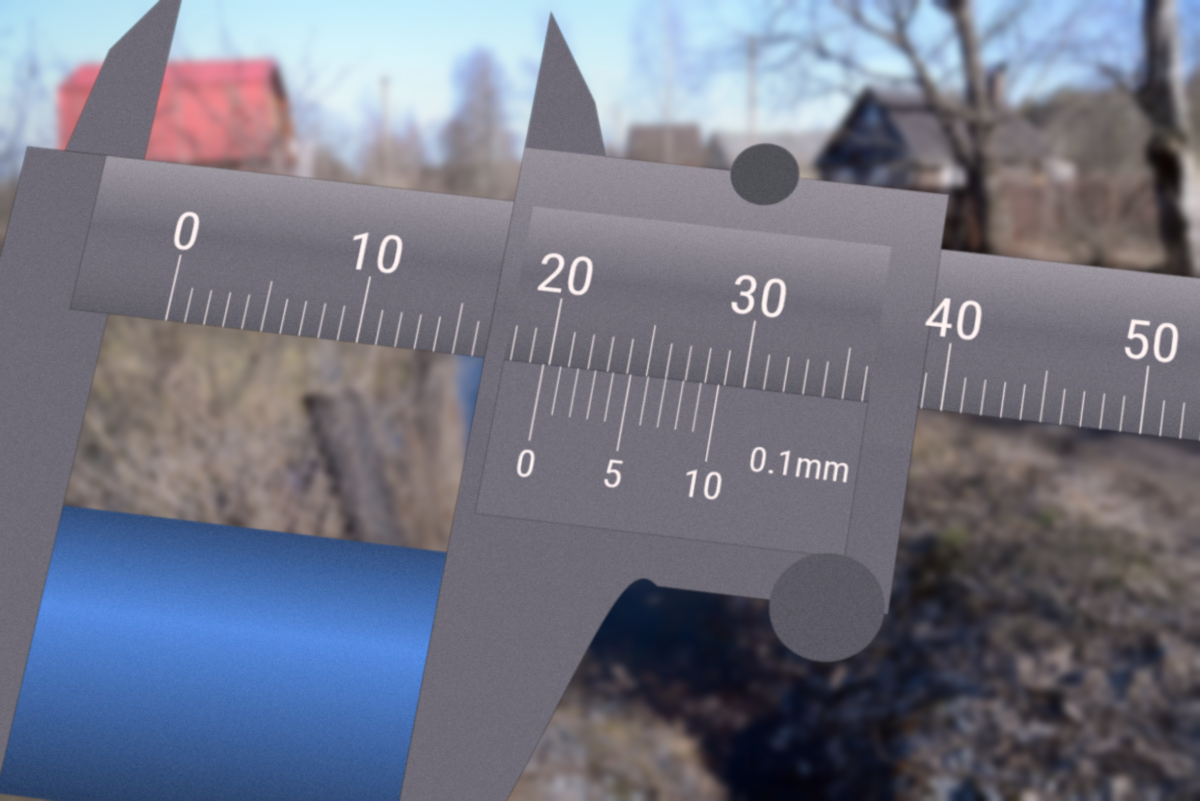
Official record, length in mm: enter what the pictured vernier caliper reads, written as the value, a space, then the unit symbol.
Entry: 19.7 mm
